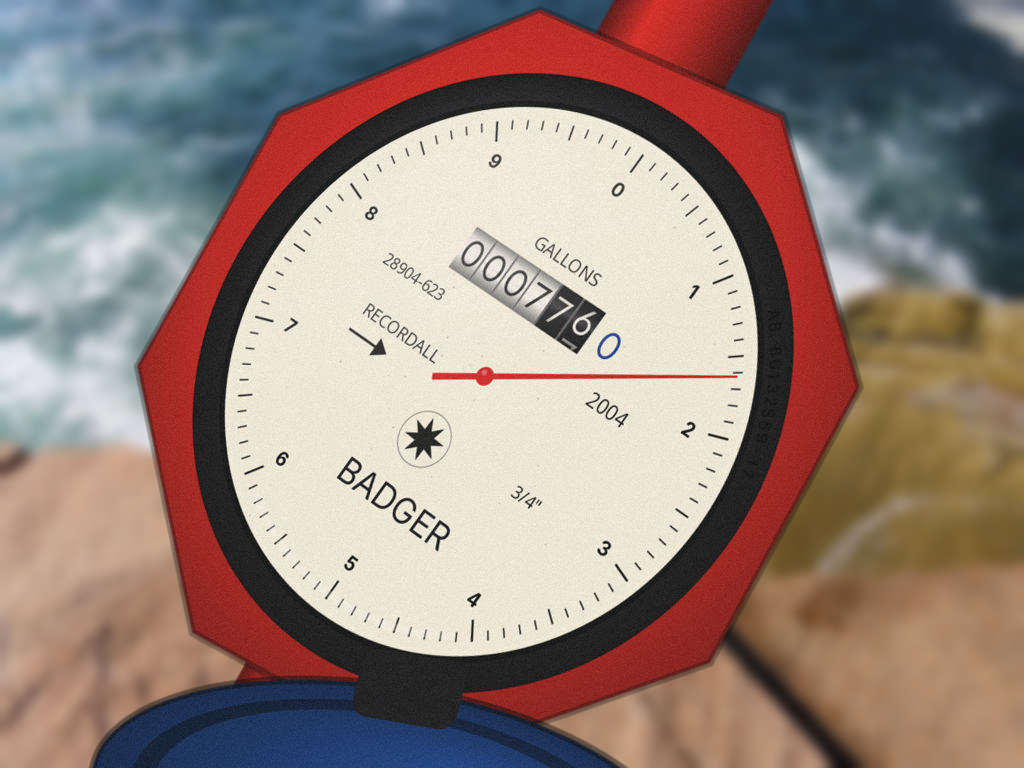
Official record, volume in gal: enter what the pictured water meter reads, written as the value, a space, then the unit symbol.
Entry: 7761.6 gal
